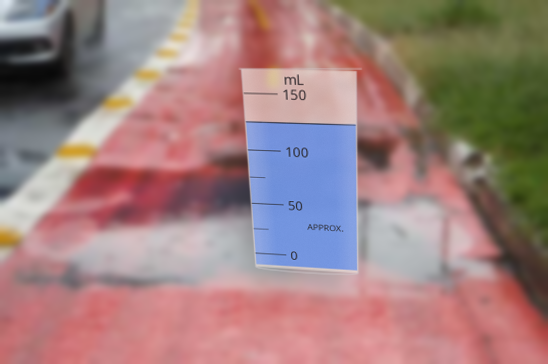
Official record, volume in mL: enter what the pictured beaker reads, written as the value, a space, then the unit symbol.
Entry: 125 mL
